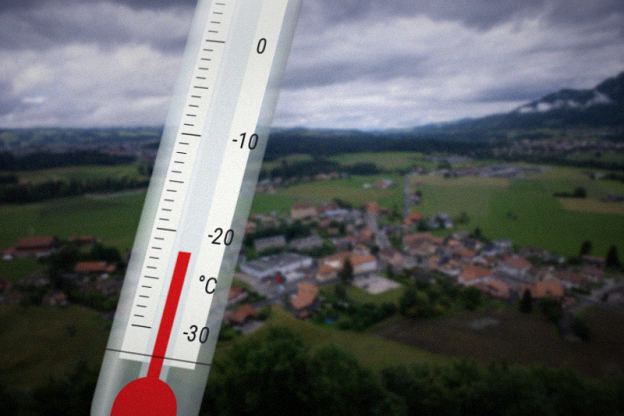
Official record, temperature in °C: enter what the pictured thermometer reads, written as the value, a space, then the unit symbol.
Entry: -22 °C
